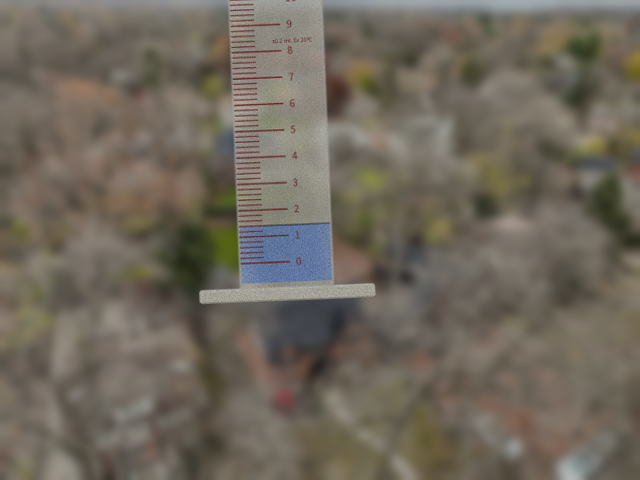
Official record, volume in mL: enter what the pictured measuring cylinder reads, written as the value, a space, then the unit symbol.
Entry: 1.4 mL
